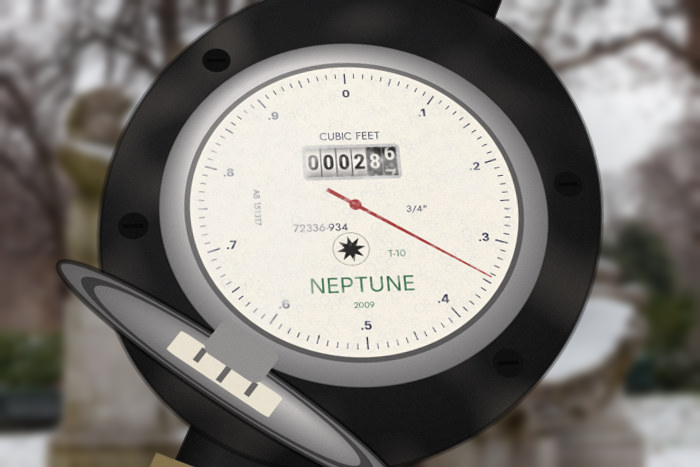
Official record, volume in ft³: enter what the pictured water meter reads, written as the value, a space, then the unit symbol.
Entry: 286.34 ft³
